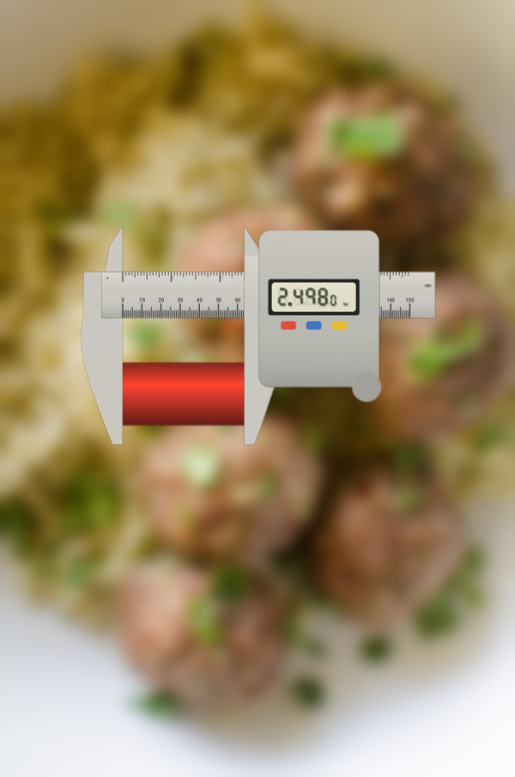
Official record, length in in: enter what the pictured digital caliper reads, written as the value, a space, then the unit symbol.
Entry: 2.4980 in
